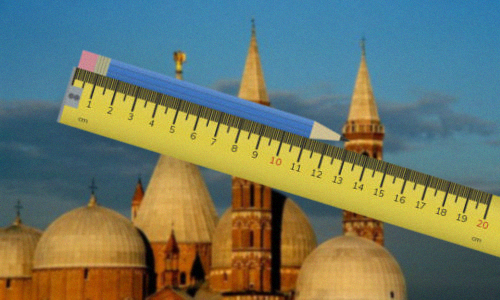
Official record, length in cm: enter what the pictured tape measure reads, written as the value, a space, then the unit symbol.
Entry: 13 cm
